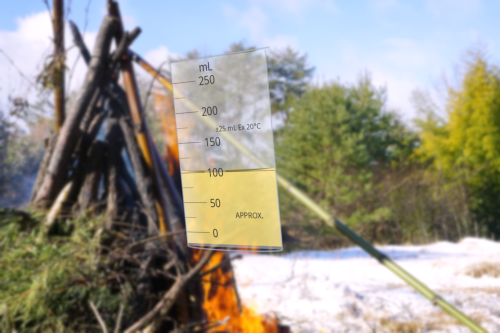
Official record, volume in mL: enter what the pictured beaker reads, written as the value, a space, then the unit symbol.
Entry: 100 mL
